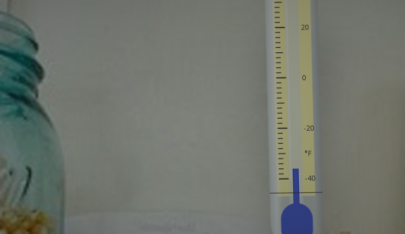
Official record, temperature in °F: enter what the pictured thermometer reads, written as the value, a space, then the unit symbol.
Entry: -36 °F
